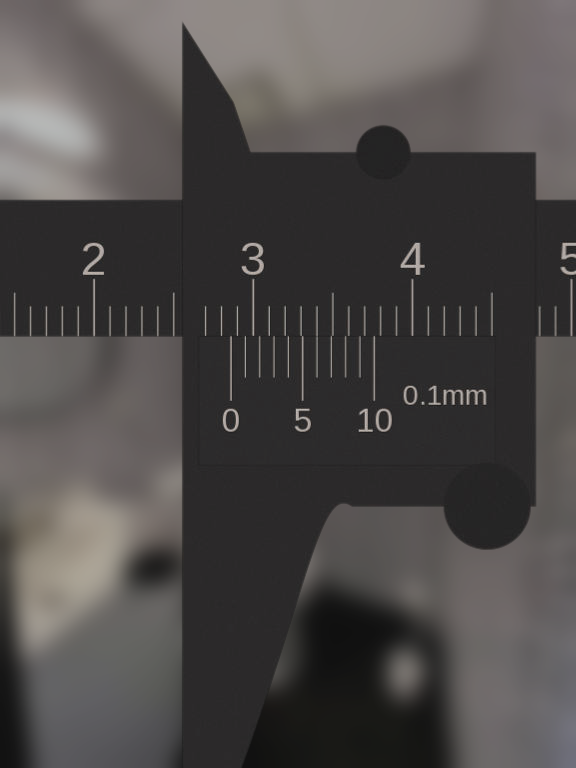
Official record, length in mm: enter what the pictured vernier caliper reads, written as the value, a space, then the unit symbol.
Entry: 28.6 mm
